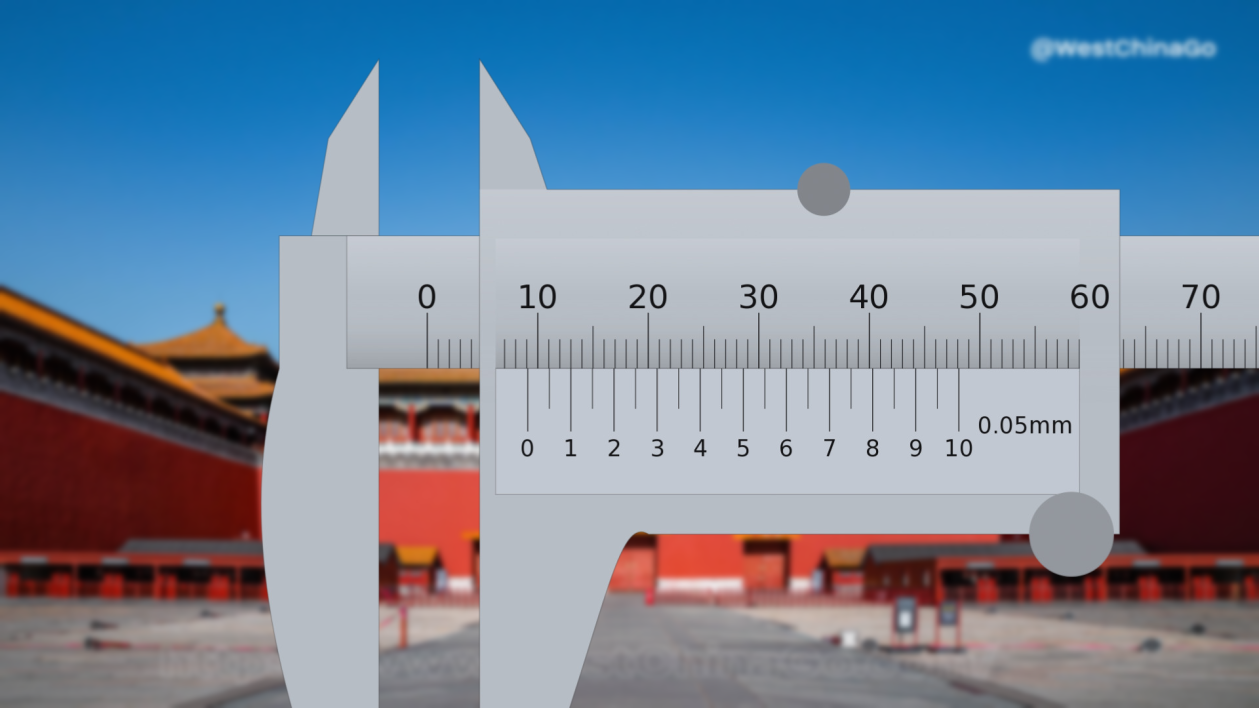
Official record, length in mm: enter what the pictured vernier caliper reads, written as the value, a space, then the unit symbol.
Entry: 9.1 mm
